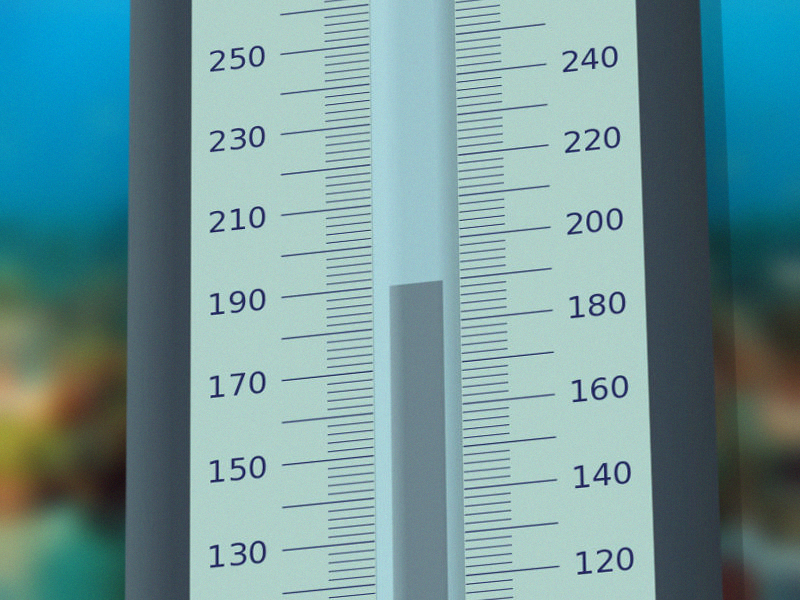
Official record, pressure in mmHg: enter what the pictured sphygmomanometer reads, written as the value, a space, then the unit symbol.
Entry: 190 mmHg
